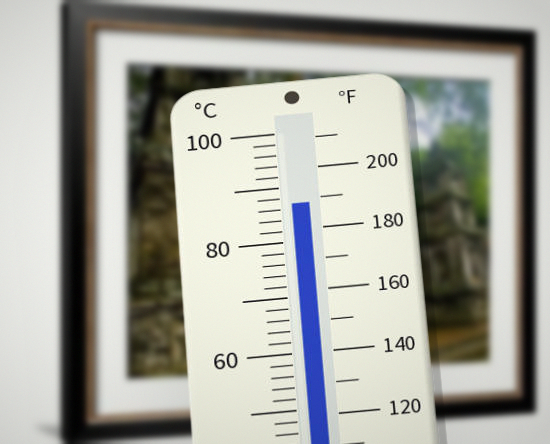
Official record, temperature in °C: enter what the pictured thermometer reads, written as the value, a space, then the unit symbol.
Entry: 87 °C
